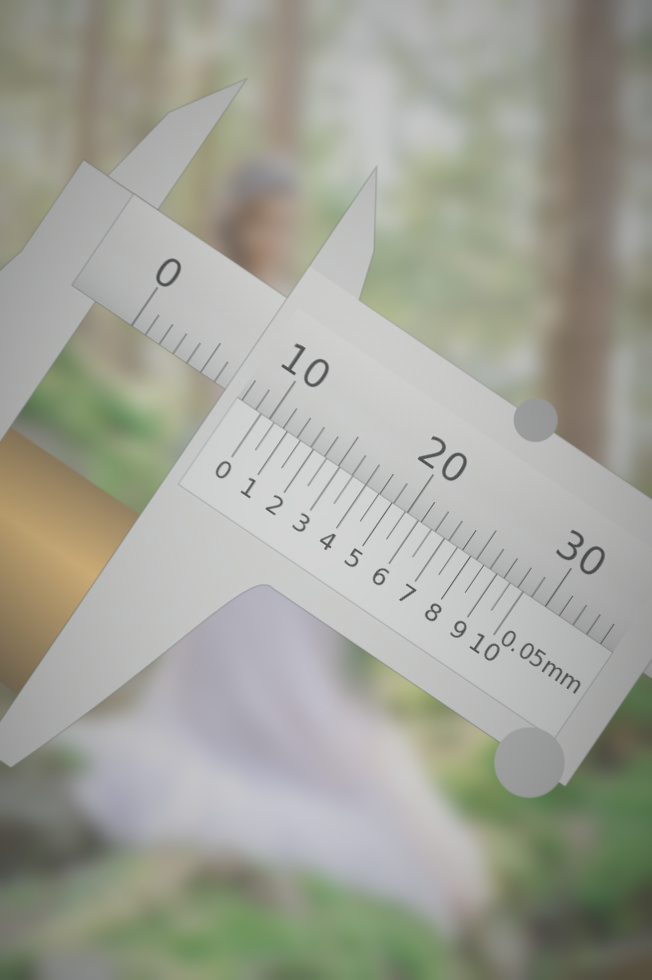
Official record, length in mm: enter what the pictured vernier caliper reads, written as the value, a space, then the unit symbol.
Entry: 9.4 mm
